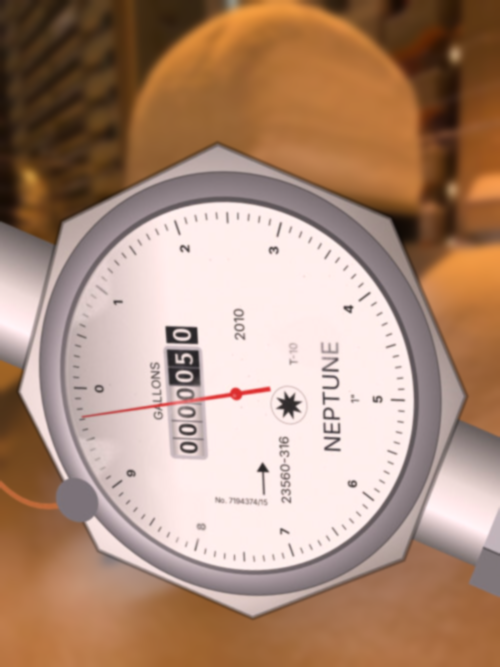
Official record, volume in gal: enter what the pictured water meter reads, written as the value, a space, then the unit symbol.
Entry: 49.7 gal
